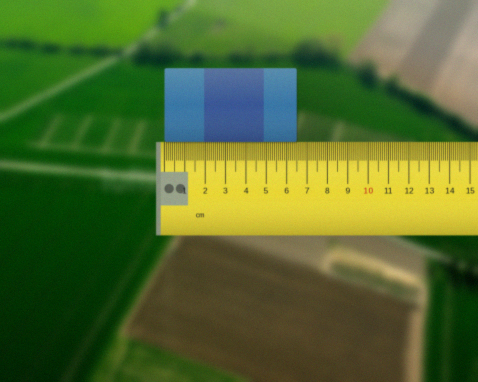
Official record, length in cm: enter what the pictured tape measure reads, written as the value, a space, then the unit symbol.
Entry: 6.5 cm
